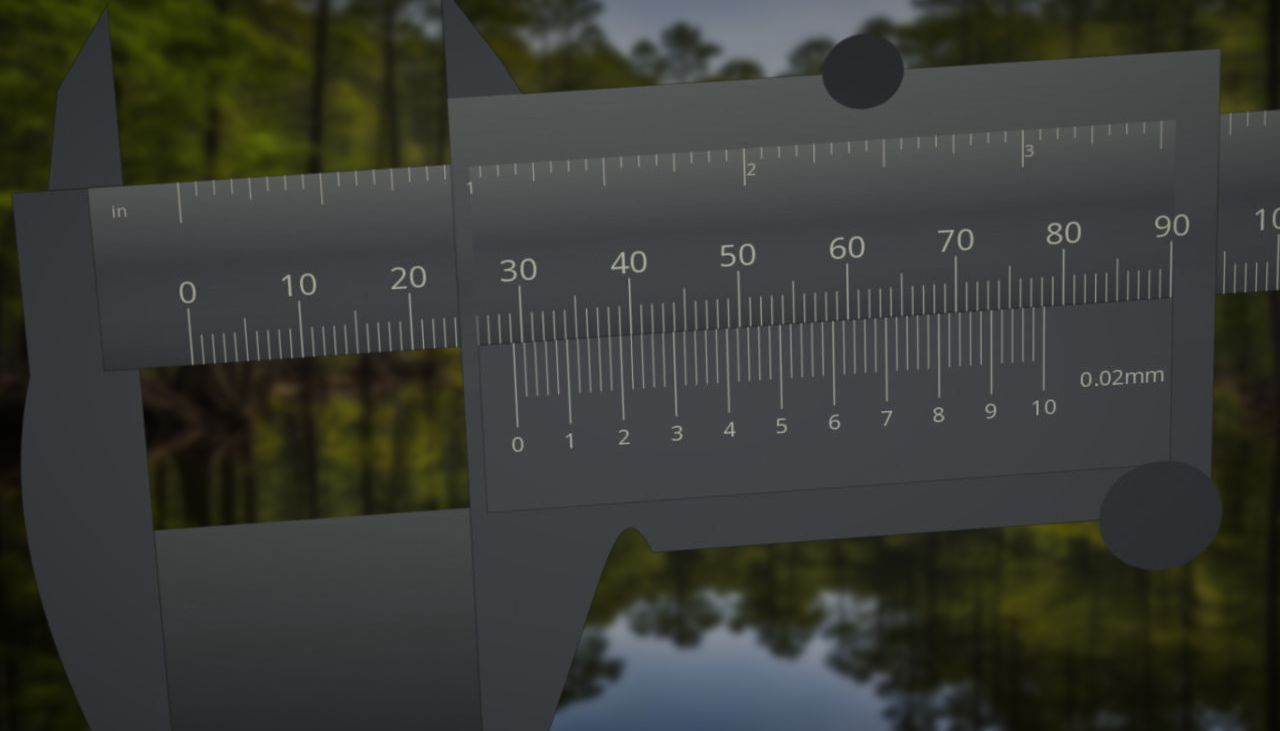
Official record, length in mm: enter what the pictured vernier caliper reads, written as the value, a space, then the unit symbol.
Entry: 29.2 mm
